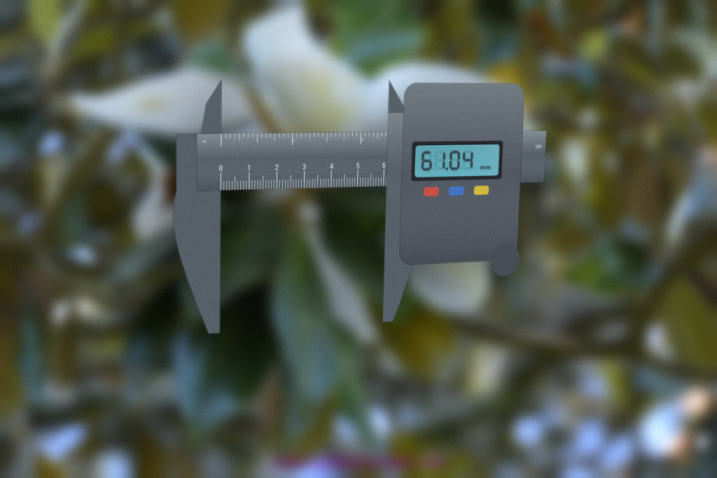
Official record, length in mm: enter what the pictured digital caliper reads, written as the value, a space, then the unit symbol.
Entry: 61.04 mm
